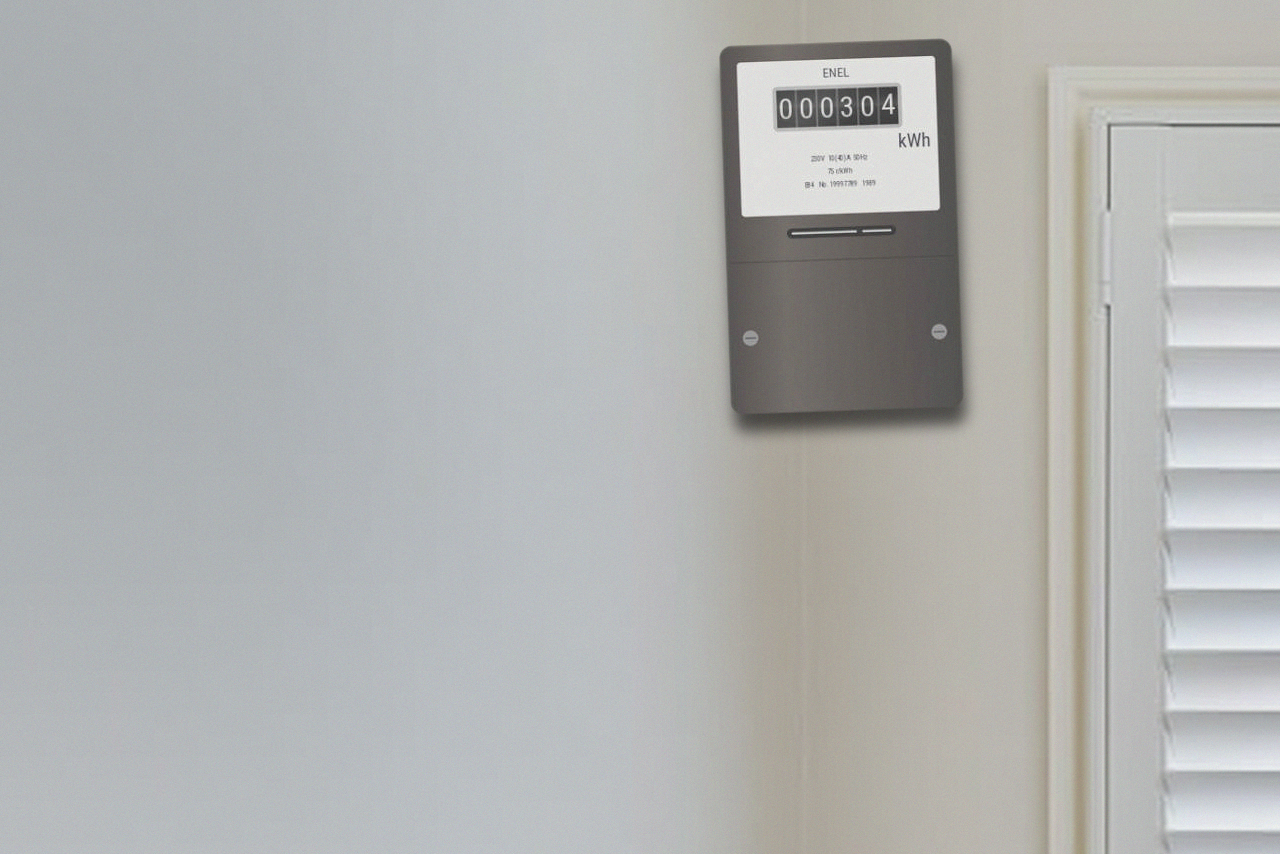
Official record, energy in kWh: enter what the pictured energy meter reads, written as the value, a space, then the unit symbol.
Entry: 304 kWh
